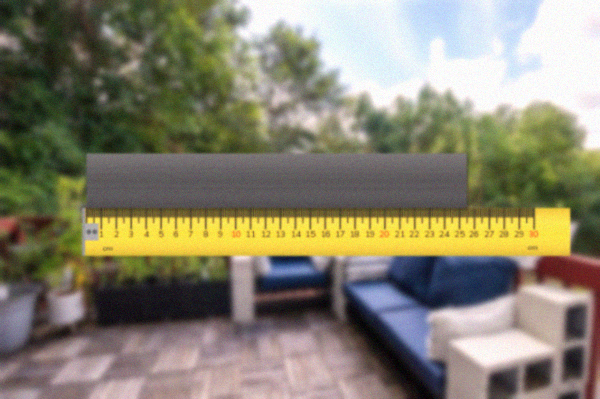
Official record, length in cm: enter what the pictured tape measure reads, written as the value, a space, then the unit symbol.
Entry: 25.5 cm
